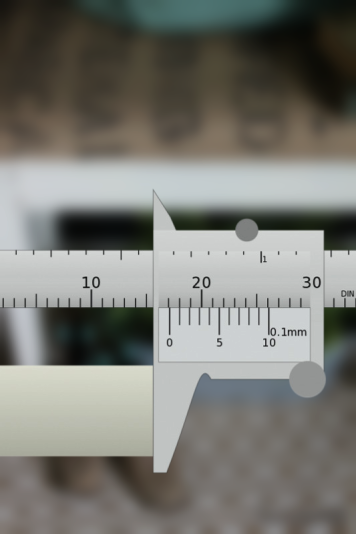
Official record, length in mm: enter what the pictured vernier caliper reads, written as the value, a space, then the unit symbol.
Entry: 17.1 mm
